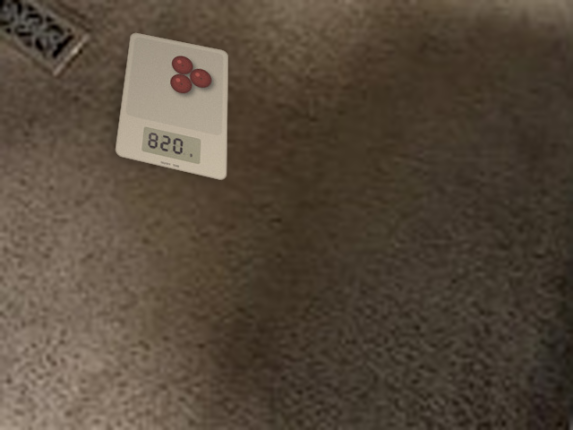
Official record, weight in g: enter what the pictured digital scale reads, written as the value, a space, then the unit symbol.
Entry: 820 g
